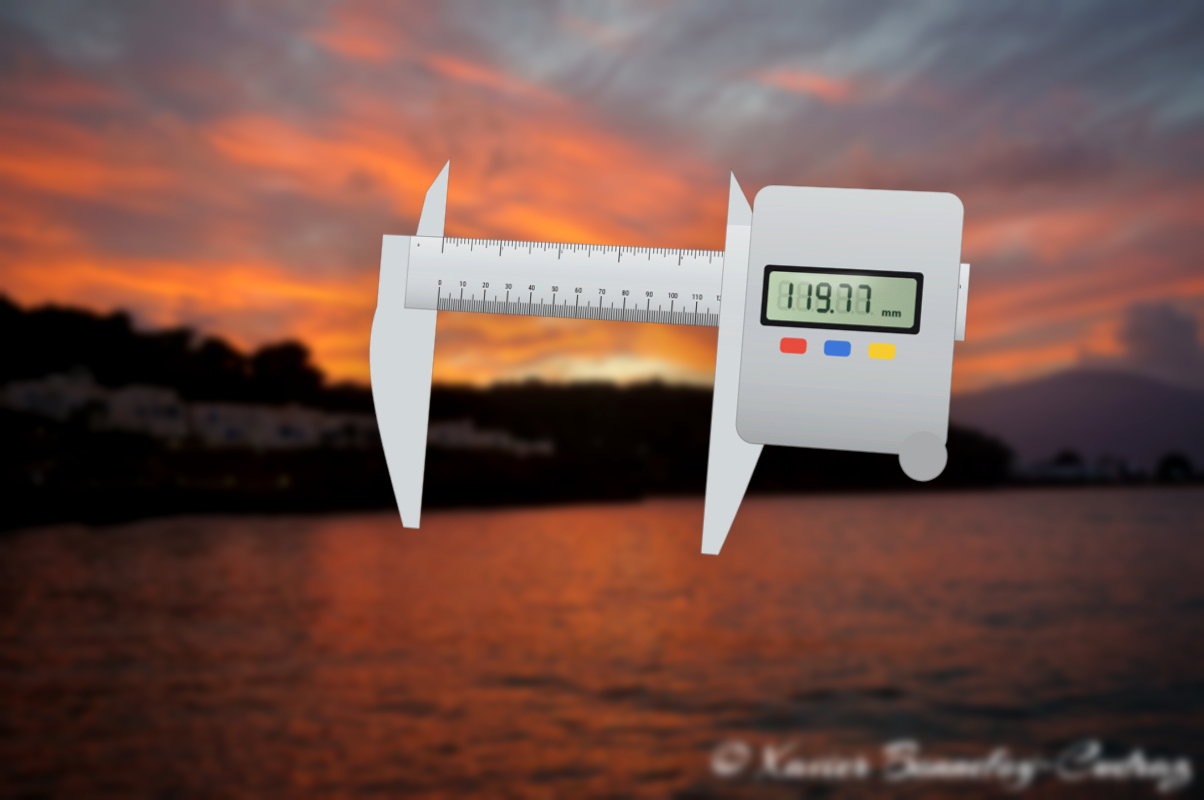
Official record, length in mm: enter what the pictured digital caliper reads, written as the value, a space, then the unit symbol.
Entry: 119.77 mm
